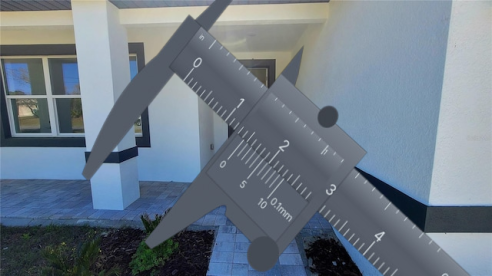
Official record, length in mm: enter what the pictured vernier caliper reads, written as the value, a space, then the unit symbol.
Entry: 14.4 mm
